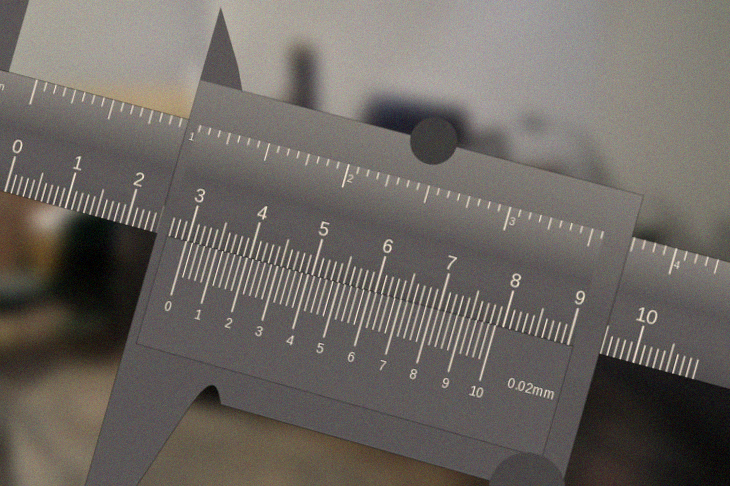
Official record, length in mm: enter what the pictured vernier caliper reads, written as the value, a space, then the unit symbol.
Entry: 29.8 mm
